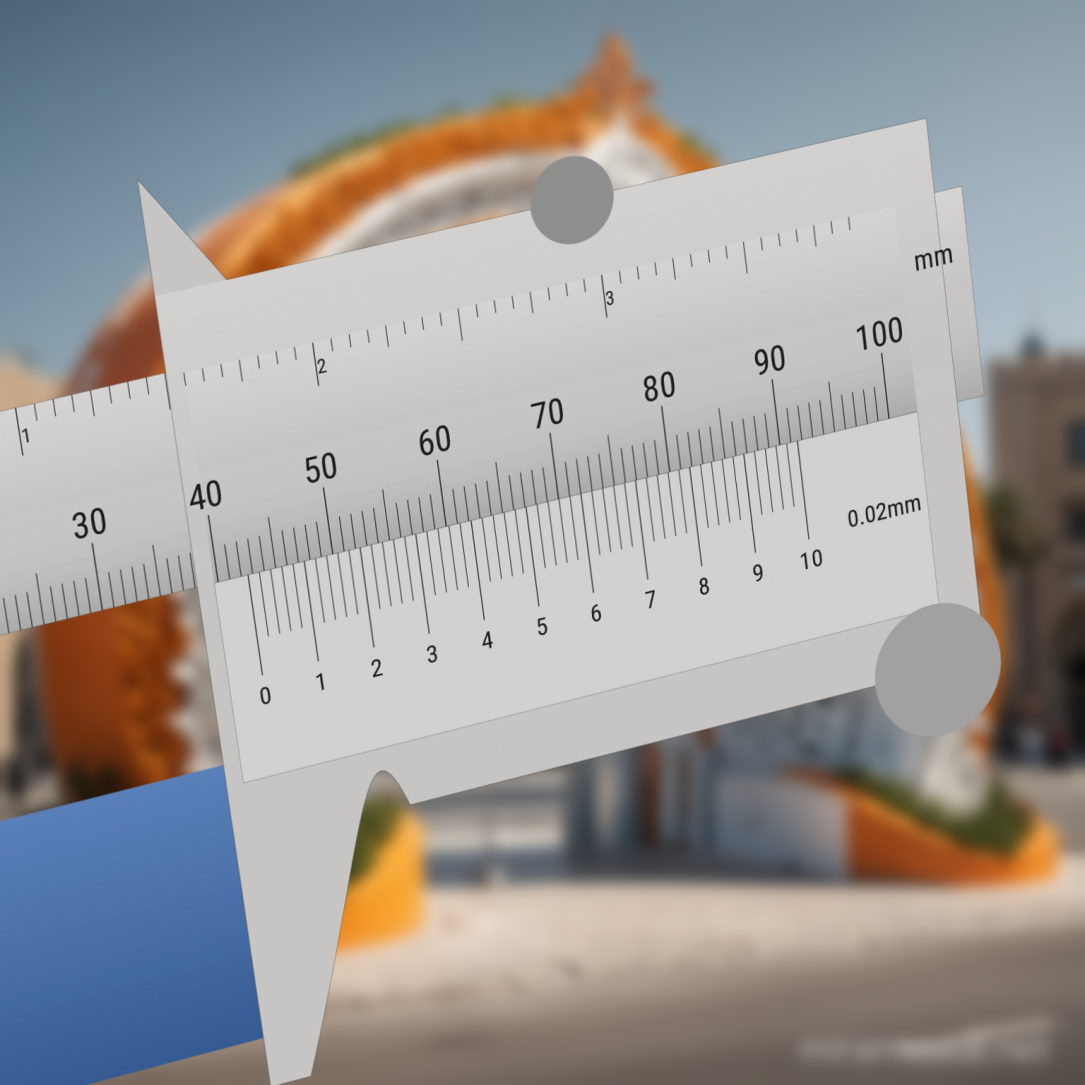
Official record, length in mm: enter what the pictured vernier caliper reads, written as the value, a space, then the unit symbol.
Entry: 42.6 mm
